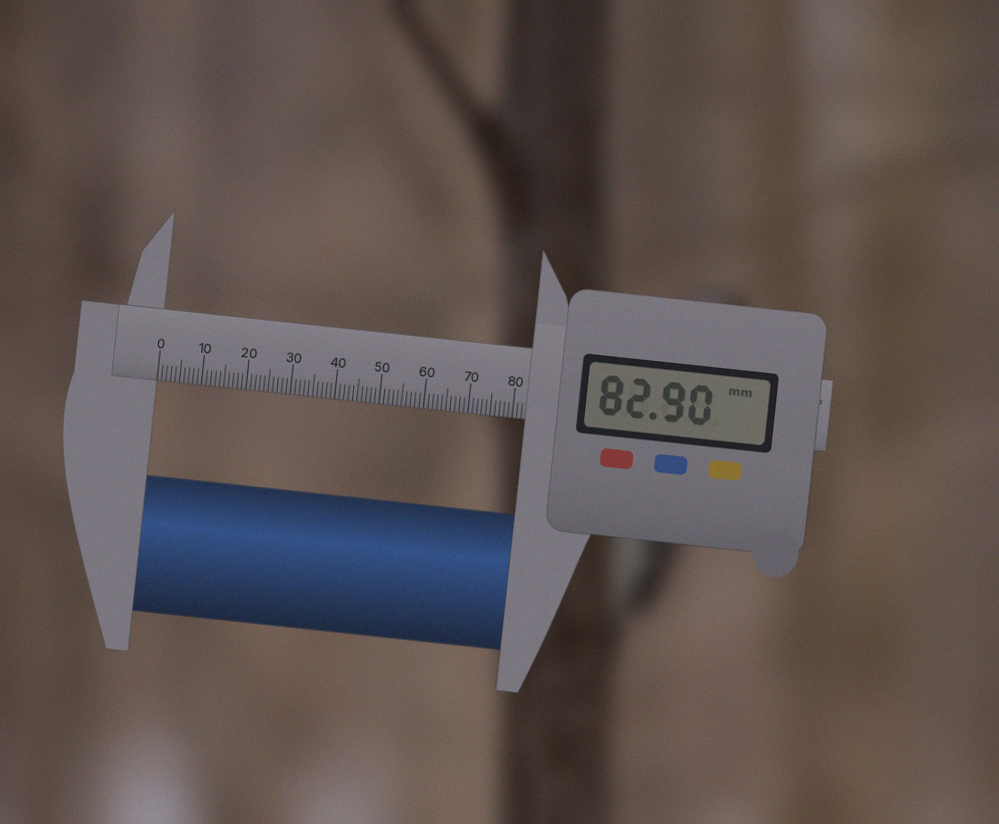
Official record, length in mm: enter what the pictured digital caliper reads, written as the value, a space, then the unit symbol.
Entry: 82.90 mm
